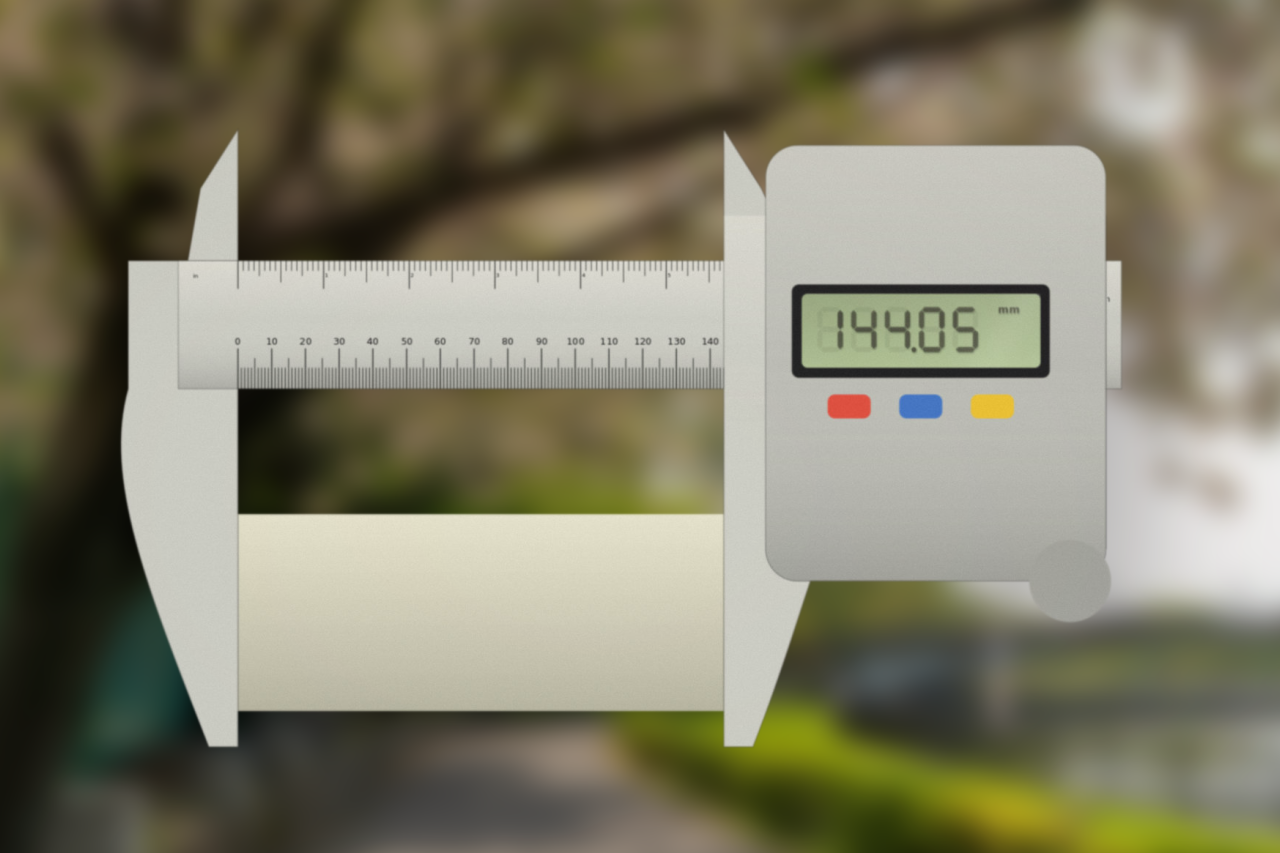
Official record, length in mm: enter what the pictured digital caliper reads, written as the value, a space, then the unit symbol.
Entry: 144.05 mm
